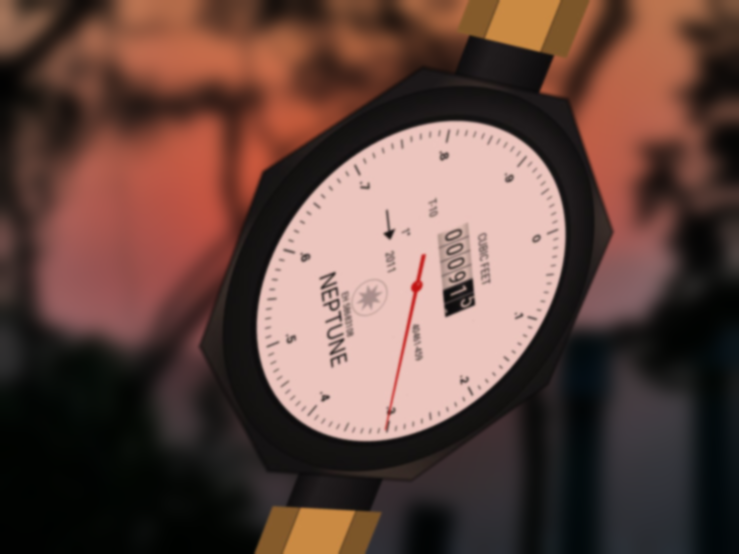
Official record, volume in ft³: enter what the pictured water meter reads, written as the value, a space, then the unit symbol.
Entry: 915.30 ft³
